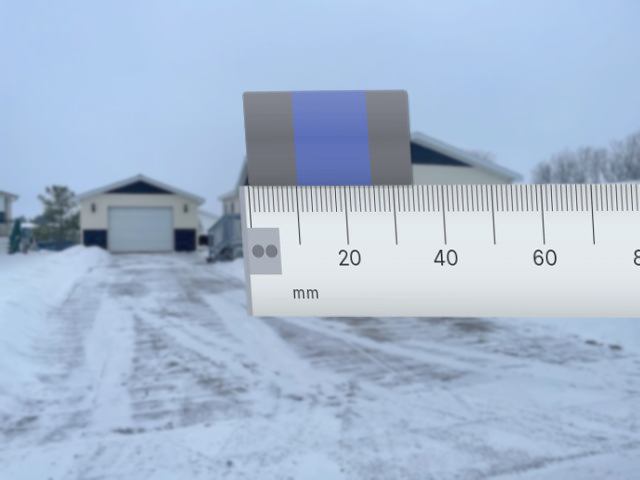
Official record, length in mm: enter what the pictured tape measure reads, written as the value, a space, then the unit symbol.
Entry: 34 mm
